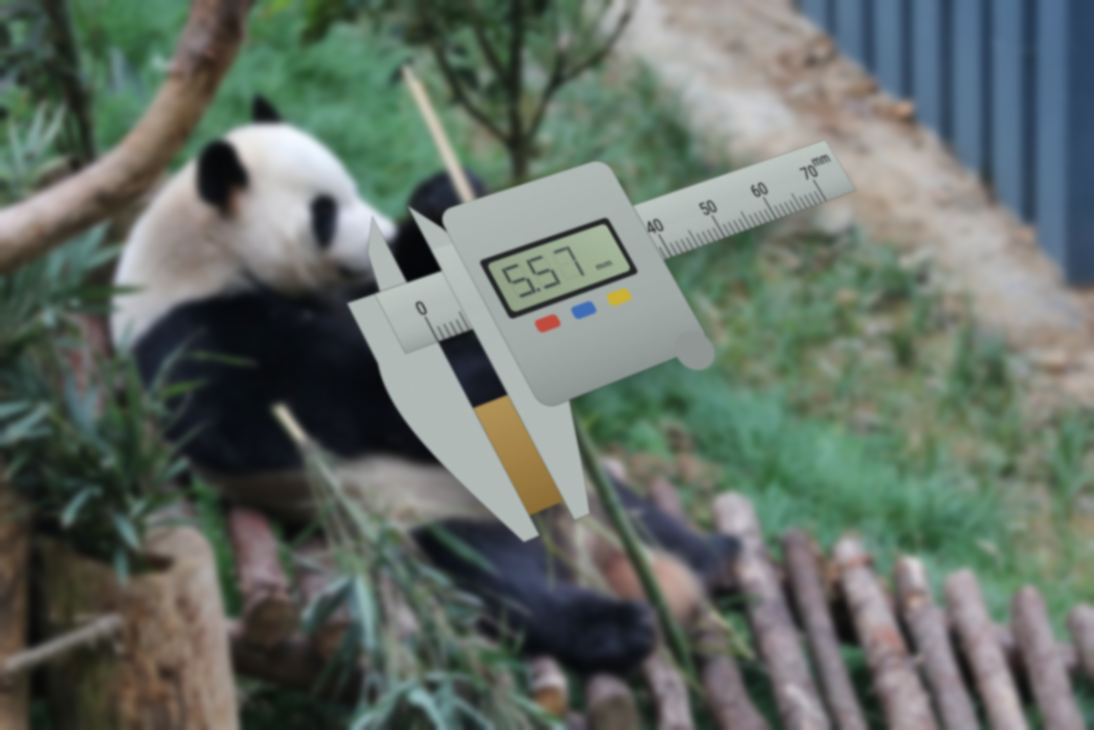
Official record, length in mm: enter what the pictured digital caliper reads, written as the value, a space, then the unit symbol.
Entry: 5.57 mm
